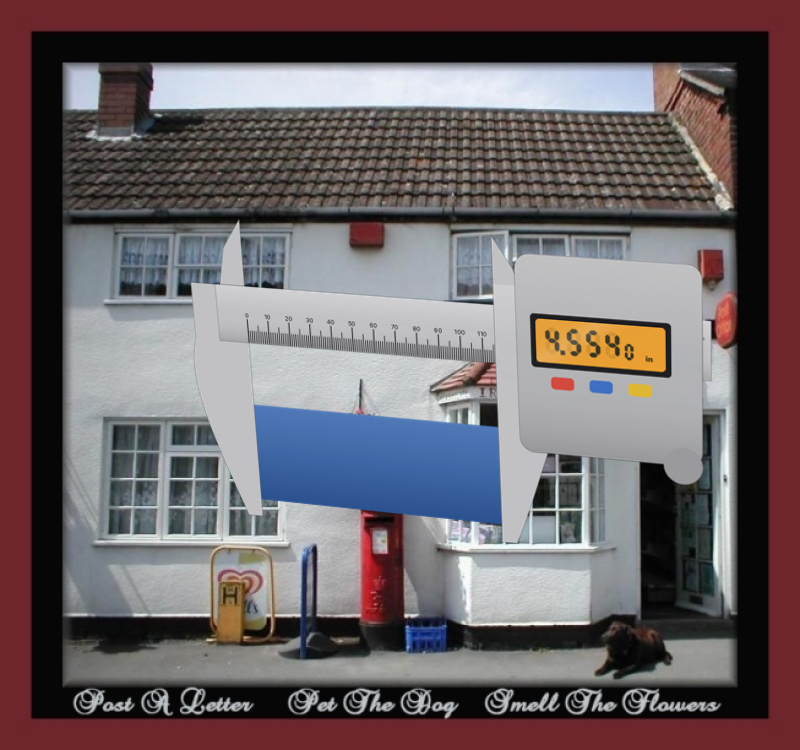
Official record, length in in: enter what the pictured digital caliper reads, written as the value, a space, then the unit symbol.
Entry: 4.5540 in
